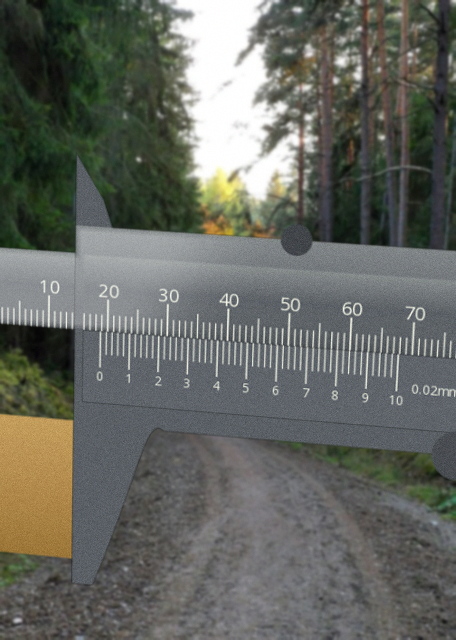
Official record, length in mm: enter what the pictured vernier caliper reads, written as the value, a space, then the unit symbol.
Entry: 18.8 mm
